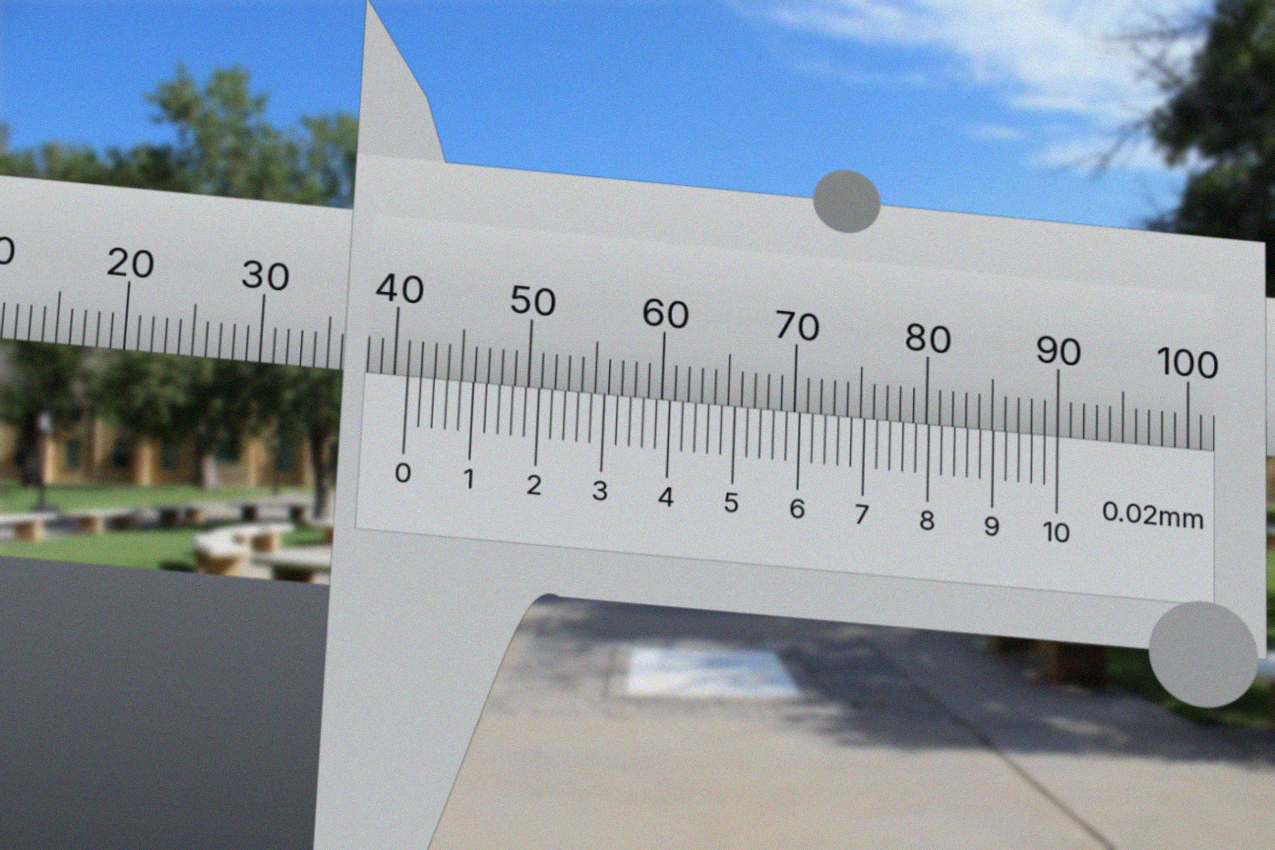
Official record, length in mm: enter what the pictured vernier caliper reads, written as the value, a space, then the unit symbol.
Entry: 41.0 mm
